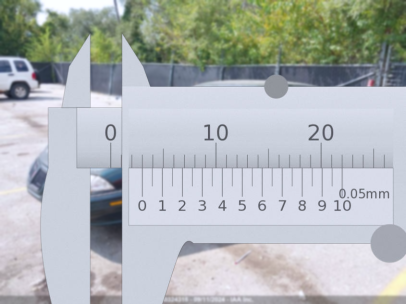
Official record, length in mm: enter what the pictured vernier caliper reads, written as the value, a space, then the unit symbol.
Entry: 3.0 mm
